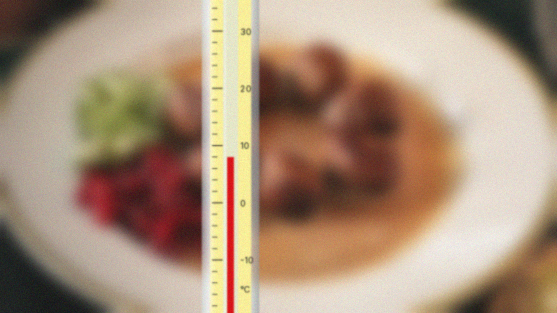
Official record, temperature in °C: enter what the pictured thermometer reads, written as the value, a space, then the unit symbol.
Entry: 8 °C
